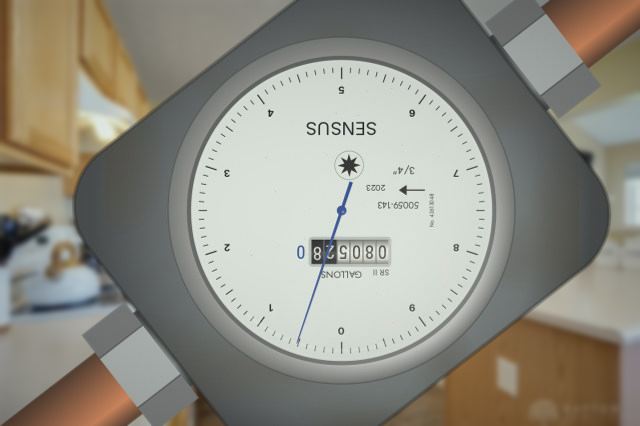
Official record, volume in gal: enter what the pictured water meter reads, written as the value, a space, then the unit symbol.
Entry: 805280.5 gal
